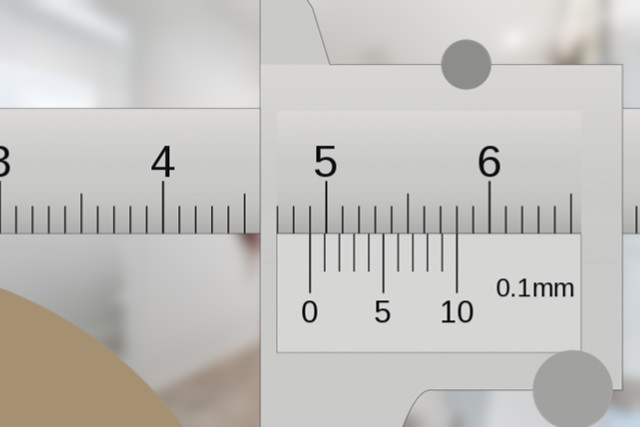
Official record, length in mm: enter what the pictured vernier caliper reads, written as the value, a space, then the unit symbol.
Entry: 49.0 mm
